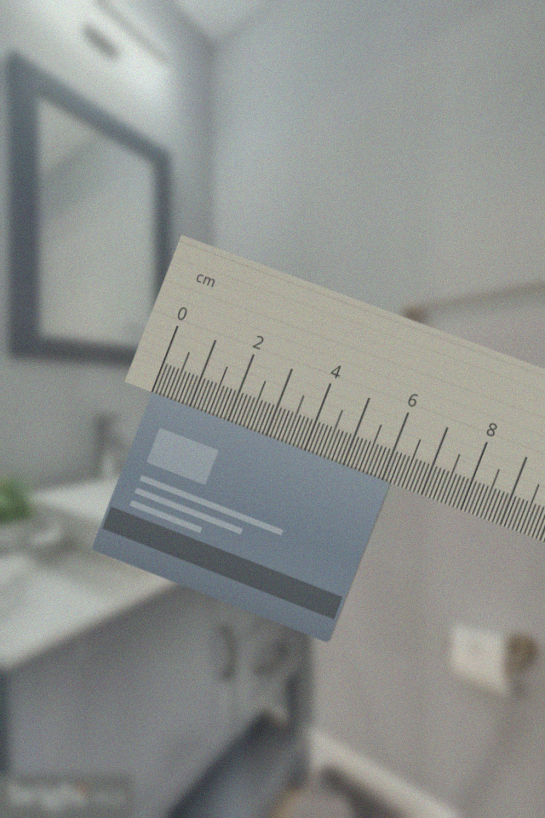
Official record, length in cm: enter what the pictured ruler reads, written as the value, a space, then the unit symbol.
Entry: 6.2 cm
